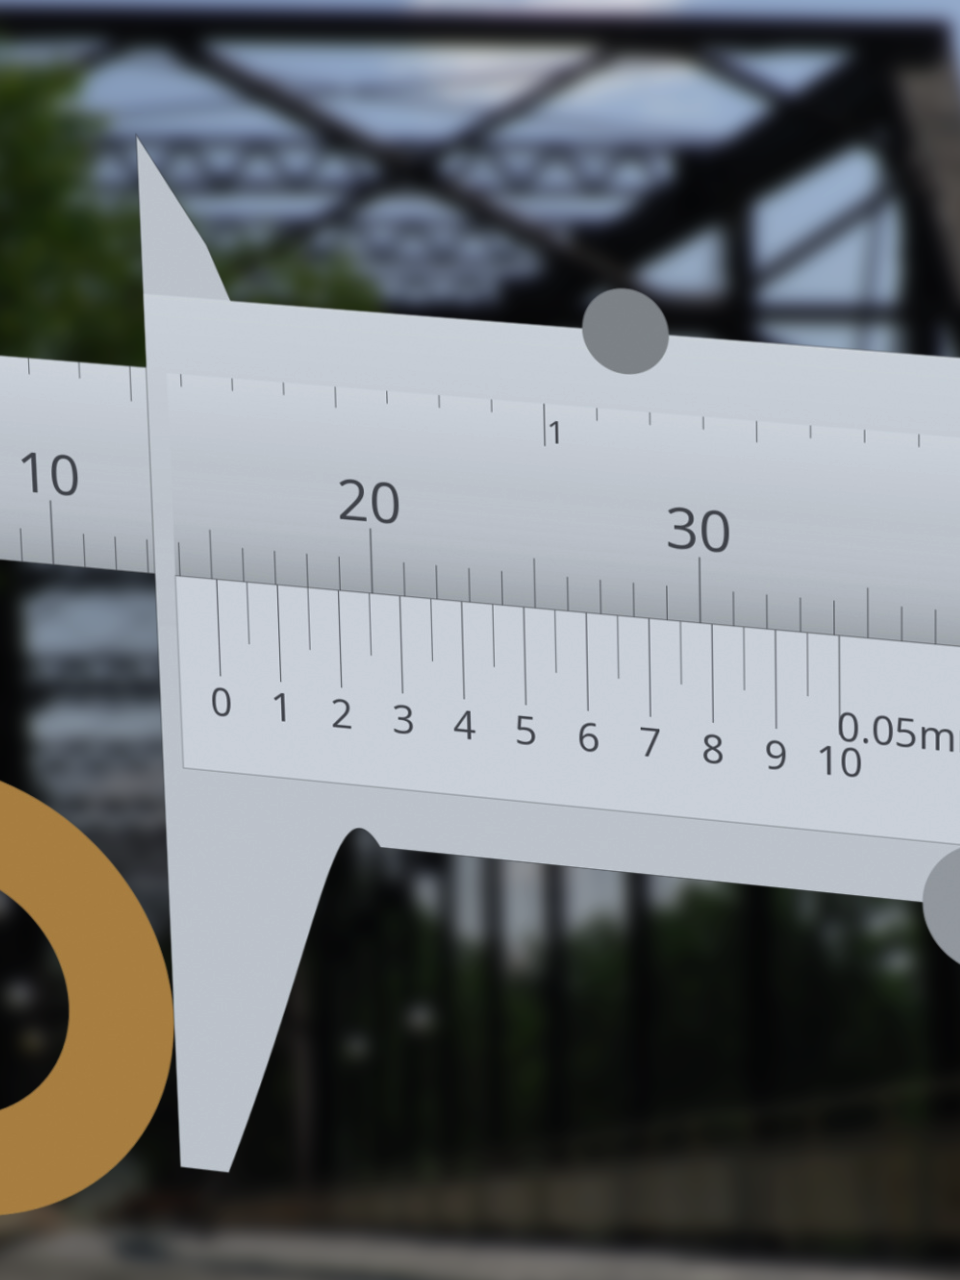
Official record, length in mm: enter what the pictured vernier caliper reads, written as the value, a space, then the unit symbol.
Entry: 15.15 mm
